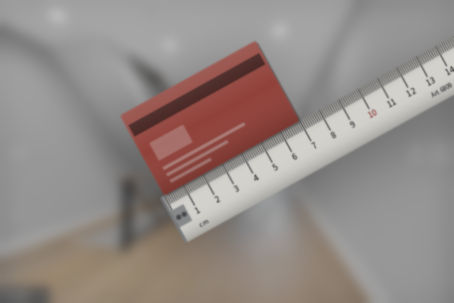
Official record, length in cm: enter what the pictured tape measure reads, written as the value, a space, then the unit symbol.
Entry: 7 cm
